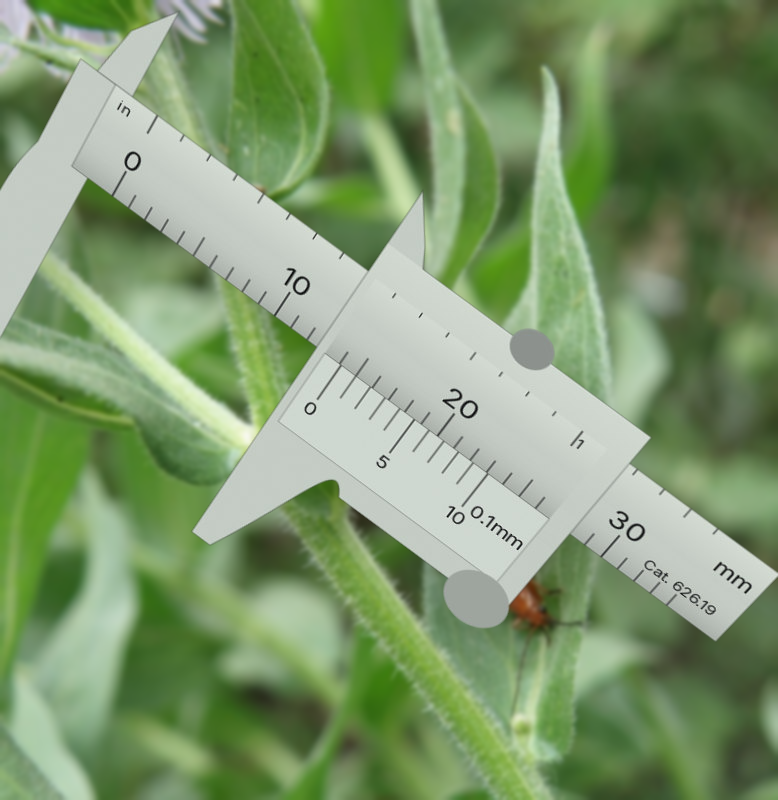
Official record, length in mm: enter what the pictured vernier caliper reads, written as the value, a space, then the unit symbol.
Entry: 14.1 mm
